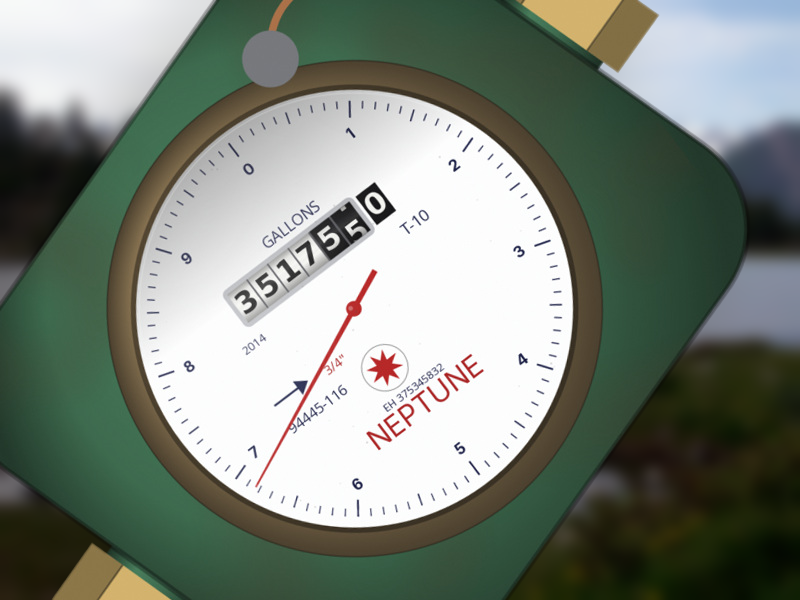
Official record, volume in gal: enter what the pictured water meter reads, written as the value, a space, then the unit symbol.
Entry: 3517546.8 gal
